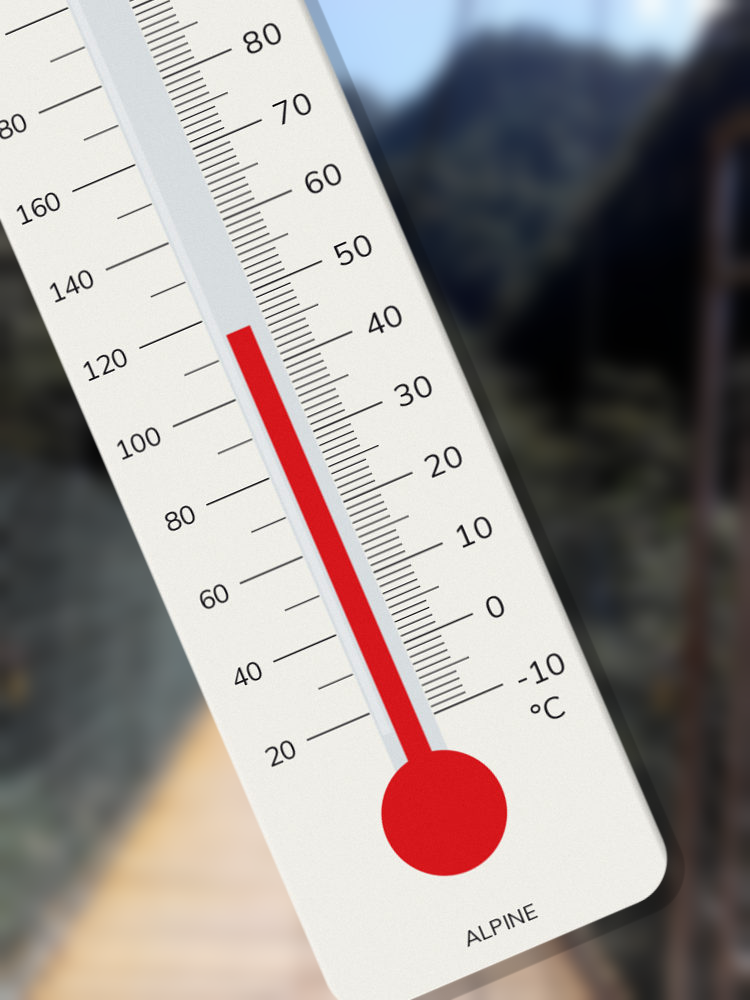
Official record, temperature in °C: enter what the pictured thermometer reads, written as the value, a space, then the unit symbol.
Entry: 46 °C
